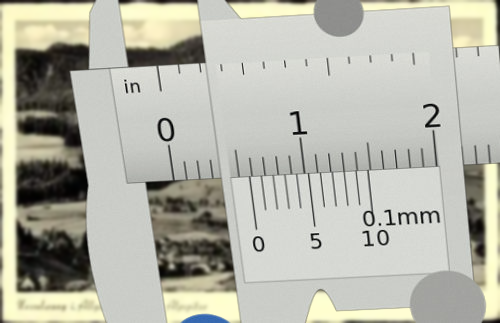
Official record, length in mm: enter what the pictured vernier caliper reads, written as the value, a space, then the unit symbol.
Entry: 5.8 mm
